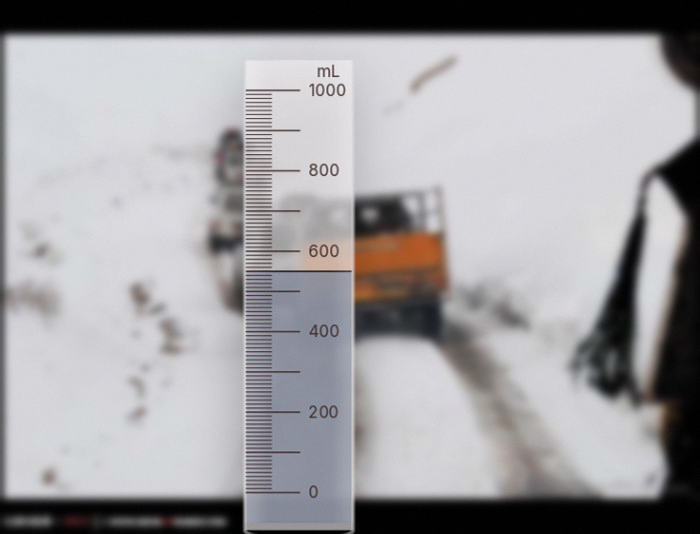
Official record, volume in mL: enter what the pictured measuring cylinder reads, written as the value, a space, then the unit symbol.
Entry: 550 mL
